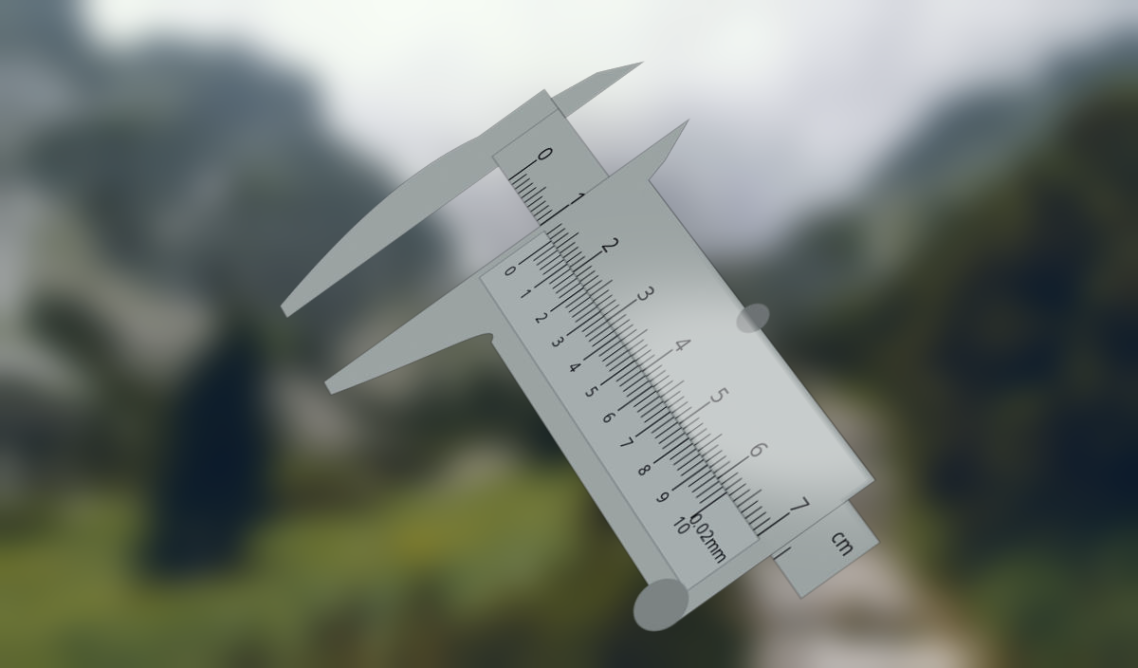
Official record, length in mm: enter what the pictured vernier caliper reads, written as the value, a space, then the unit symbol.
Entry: 13.4 mm
